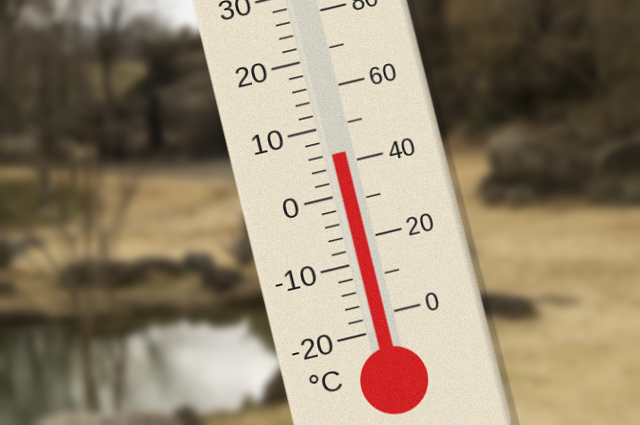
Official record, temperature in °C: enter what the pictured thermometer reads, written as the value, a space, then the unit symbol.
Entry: 6 °C
